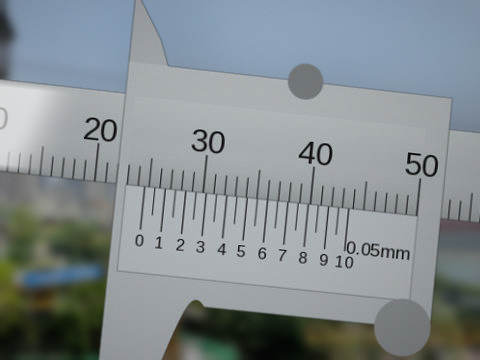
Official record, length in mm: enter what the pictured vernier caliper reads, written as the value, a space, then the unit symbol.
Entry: 24.6 mm
